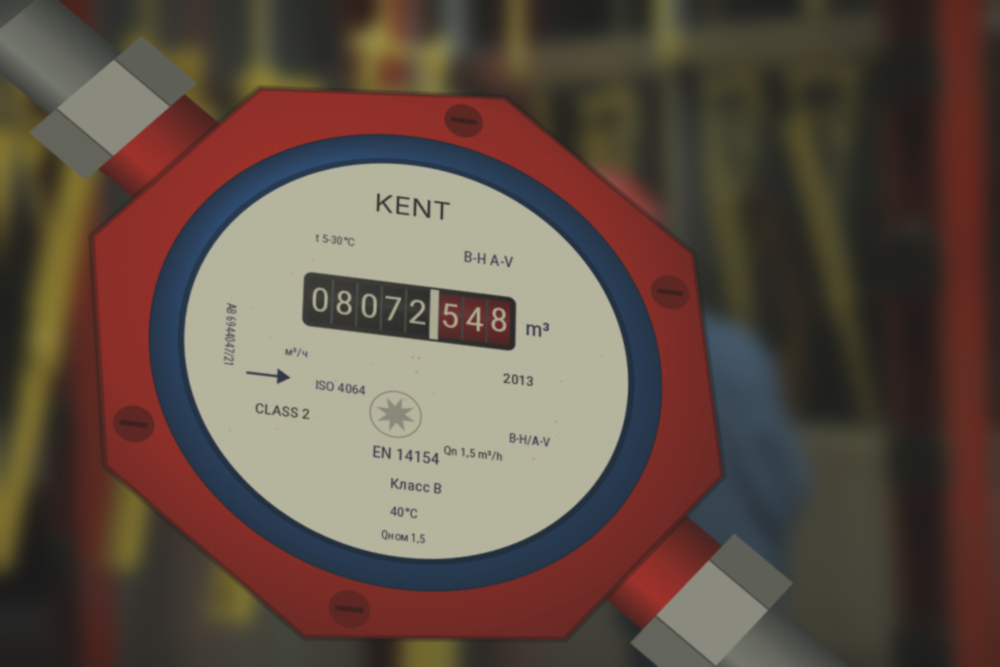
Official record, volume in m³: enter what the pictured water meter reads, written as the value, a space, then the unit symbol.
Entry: 8072.548 m³
